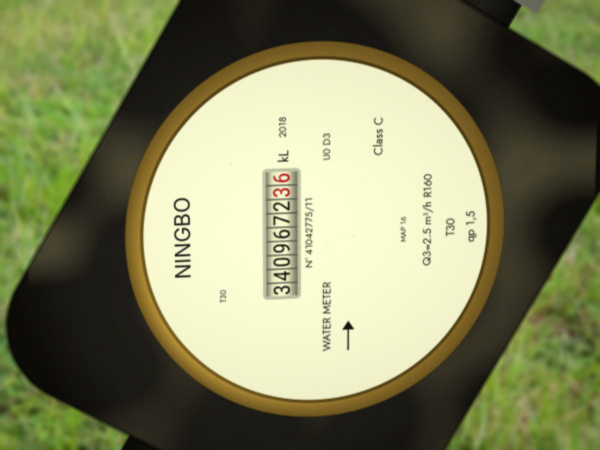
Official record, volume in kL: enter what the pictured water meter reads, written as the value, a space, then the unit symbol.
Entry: 3409672.36 kL
